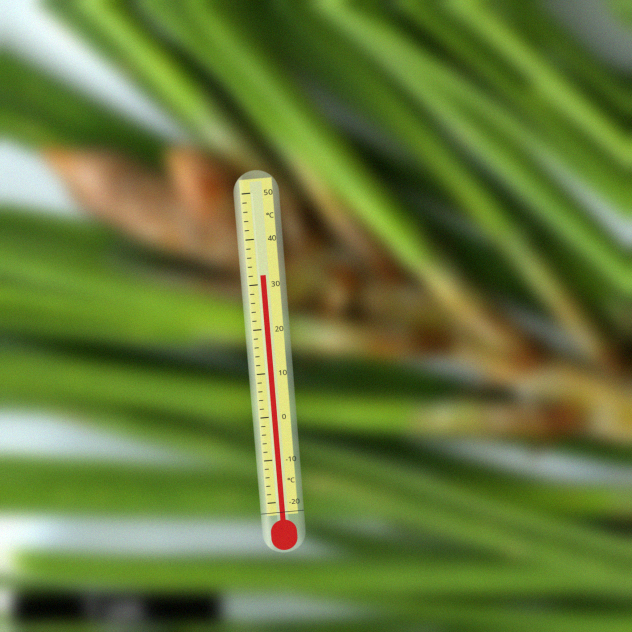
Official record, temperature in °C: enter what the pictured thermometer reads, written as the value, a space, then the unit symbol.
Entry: 32 °C
